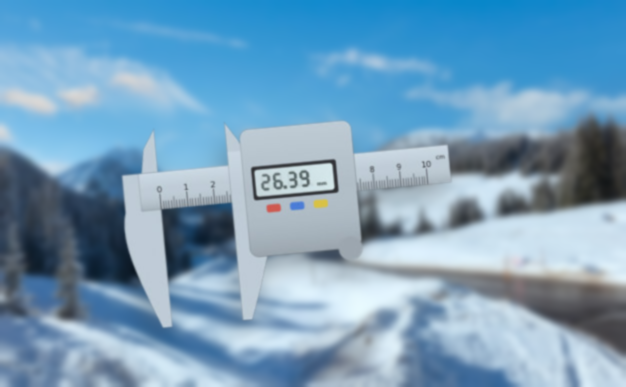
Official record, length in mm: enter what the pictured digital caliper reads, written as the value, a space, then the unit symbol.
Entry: 26.39 mm
